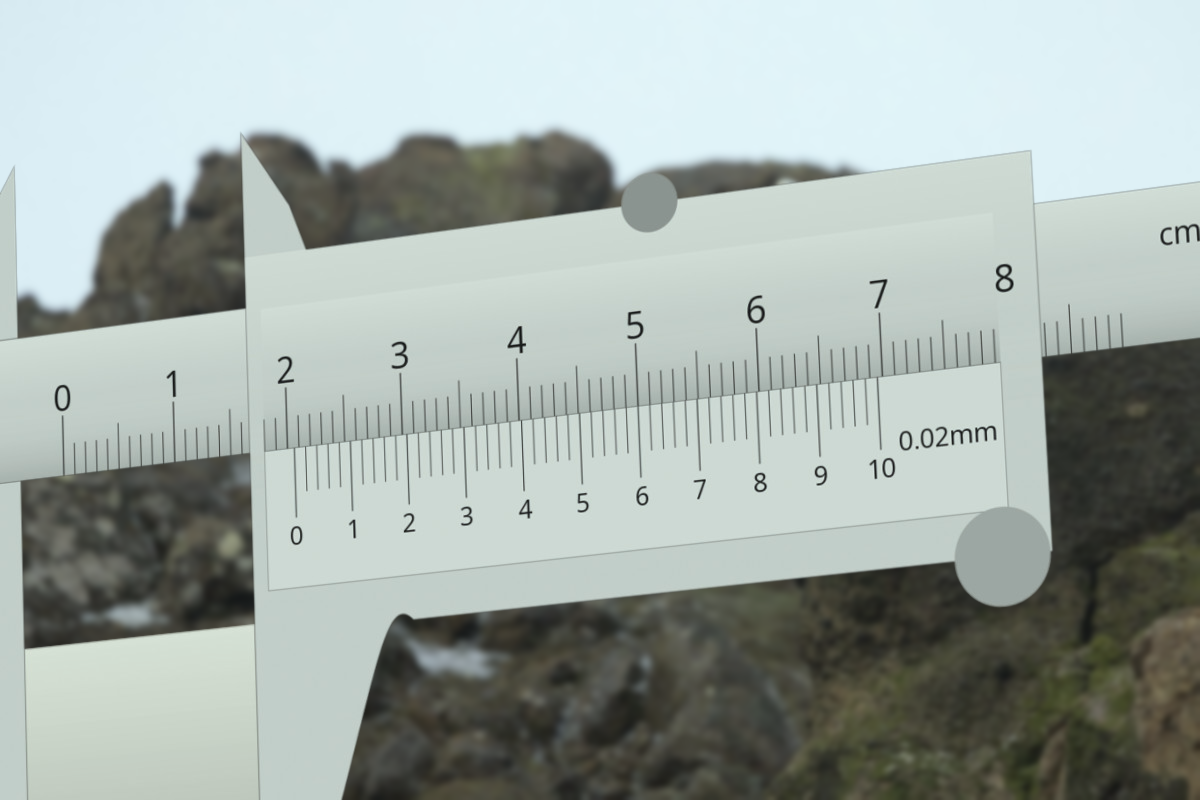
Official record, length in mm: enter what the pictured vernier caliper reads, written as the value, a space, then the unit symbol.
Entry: 20.6 mm
